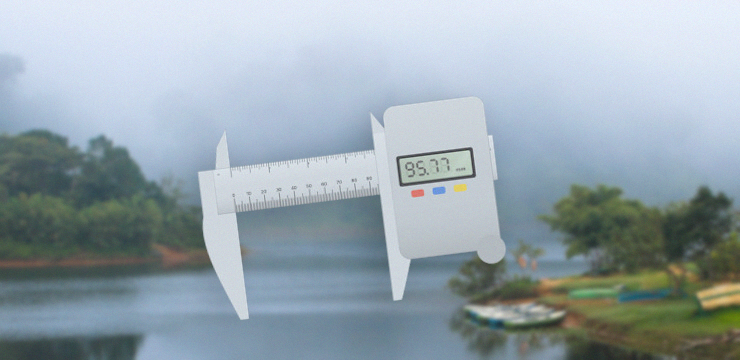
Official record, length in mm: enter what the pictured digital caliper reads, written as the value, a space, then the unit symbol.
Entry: 95.77 mm
